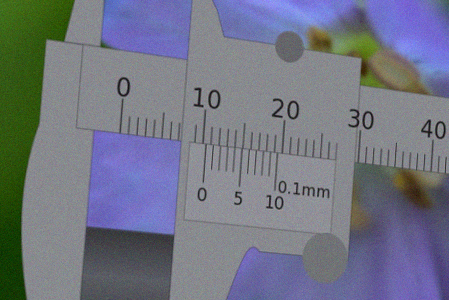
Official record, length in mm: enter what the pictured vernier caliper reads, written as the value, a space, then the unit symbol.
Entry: 10.4 mm
